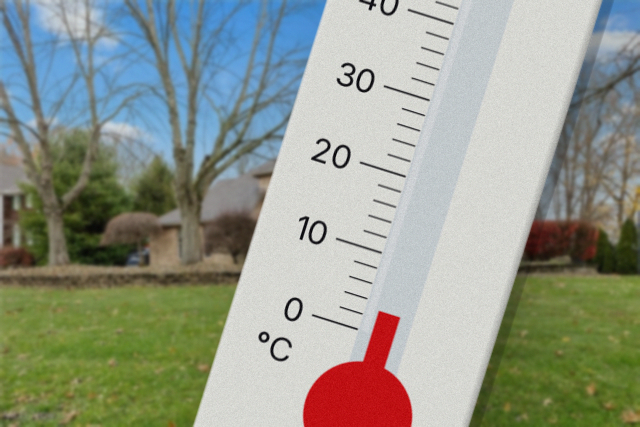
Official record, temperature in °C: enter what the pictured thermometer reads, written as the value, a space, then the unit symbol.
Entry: 3 °C
